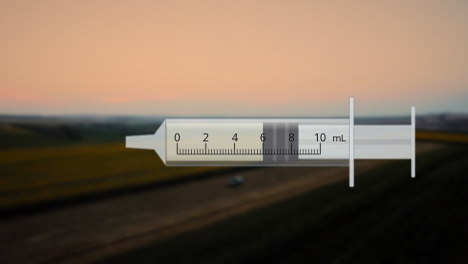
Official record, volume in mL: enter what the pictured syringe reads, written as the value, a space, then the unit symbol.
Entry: 6 mL
